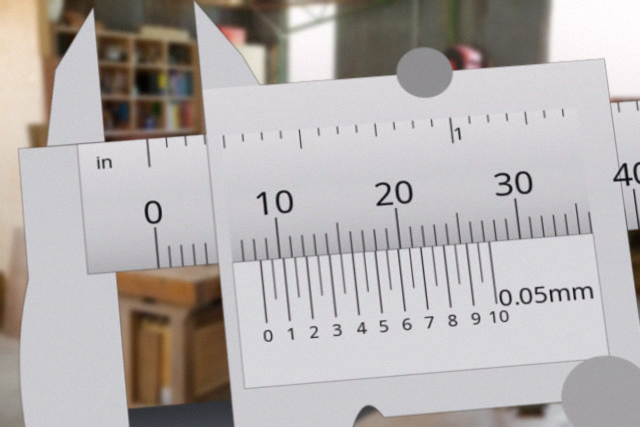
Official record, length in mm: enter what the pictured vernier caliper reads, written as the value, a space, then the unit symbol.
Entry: 8.4 mm
